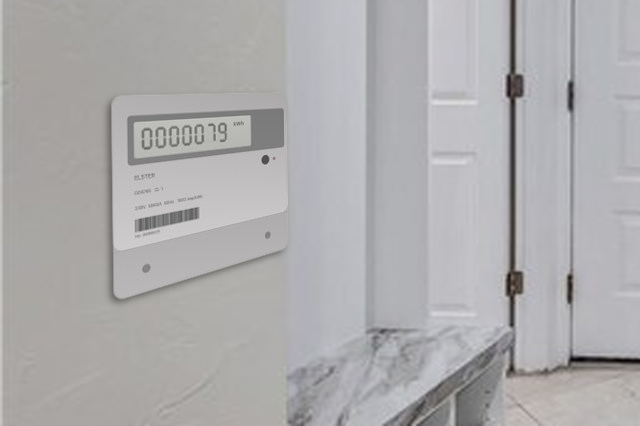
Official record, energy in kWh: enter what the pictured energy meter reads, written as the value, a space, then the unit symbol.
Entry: 79 kWh
